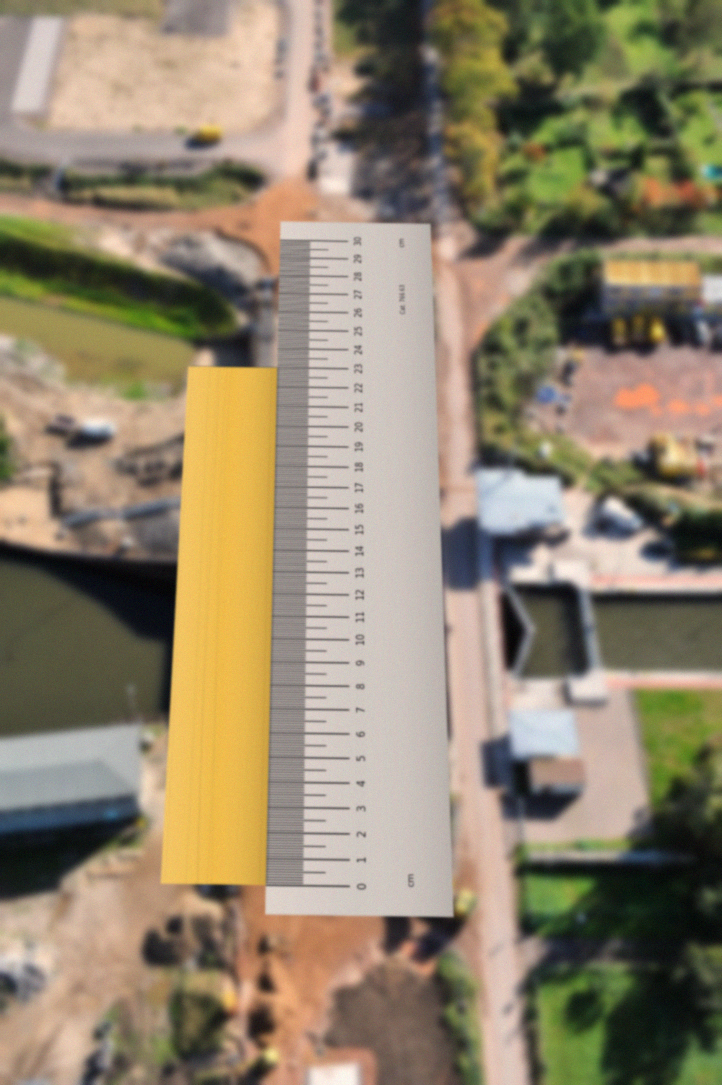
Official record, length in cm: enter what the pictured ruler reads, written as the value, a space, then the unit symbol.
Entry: 23 cm
